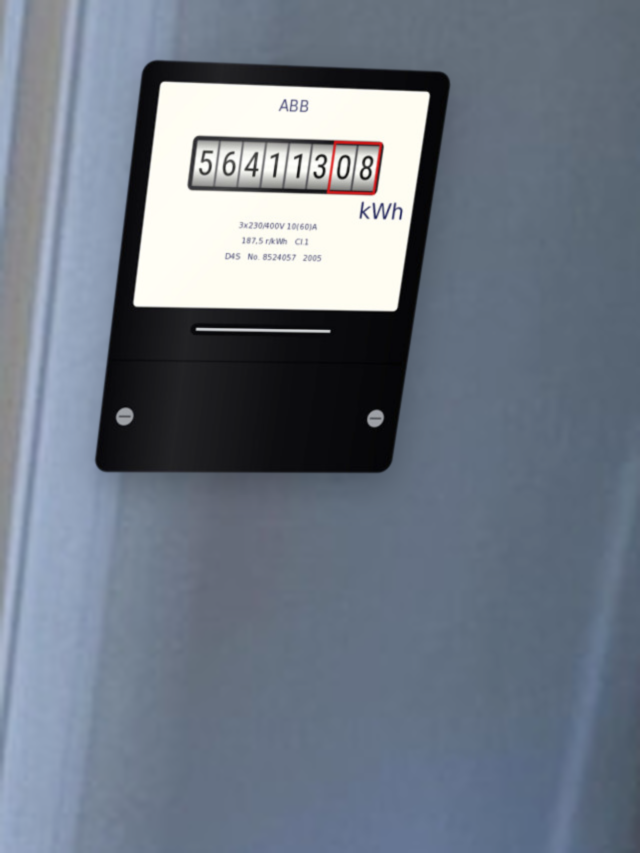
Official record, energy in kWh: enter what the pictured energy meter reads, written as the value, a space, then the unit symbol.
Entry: 564113.08 kWh
